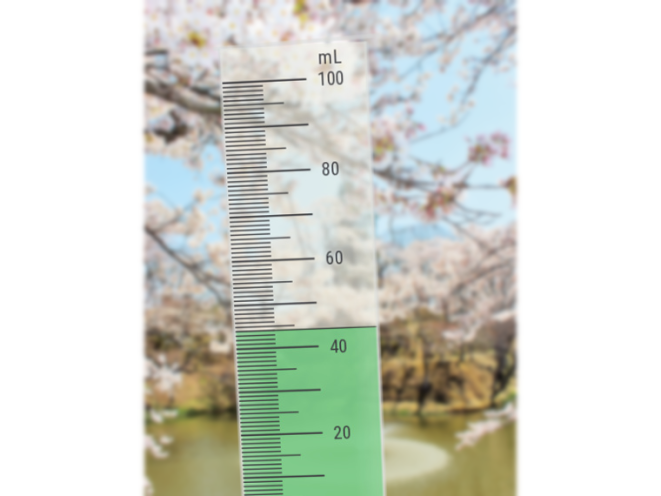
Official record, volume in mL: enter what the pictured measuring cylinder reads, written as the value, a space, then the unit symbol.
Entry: 44 mL
